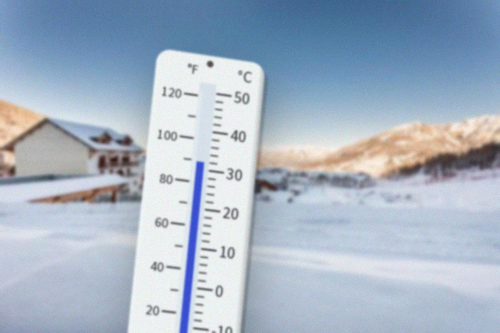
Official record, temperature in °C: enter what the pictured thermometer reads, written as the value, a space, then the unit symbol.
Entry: 32 °C
